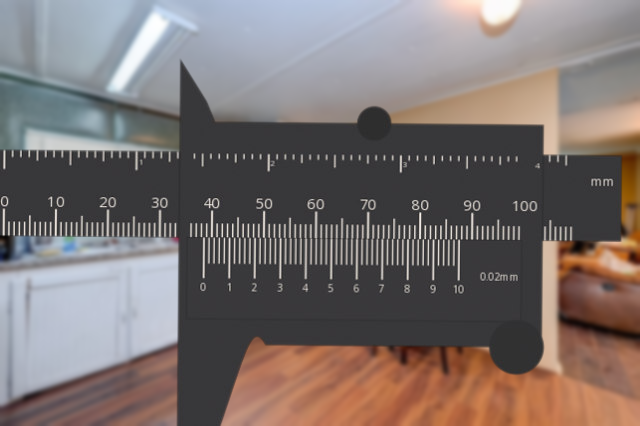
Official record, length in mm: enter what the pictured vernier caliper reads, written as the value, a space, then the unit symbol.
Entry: 38.5 mm
